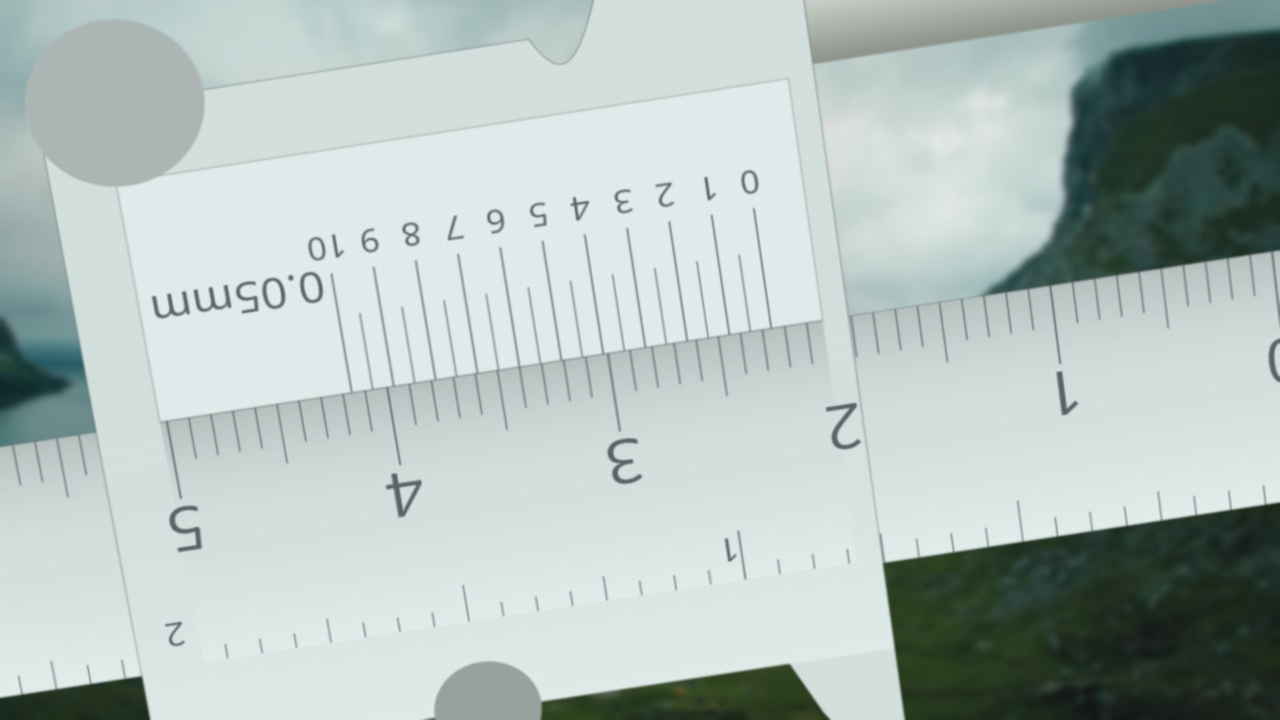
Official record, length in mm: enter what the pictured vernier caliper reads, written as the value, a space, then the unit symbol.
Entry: 22.6 mm
